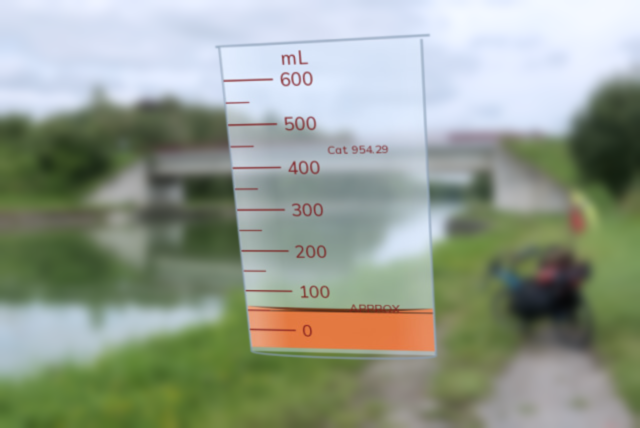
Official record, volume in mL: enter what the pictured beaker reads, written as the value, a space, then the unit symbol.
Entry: 50 mL
